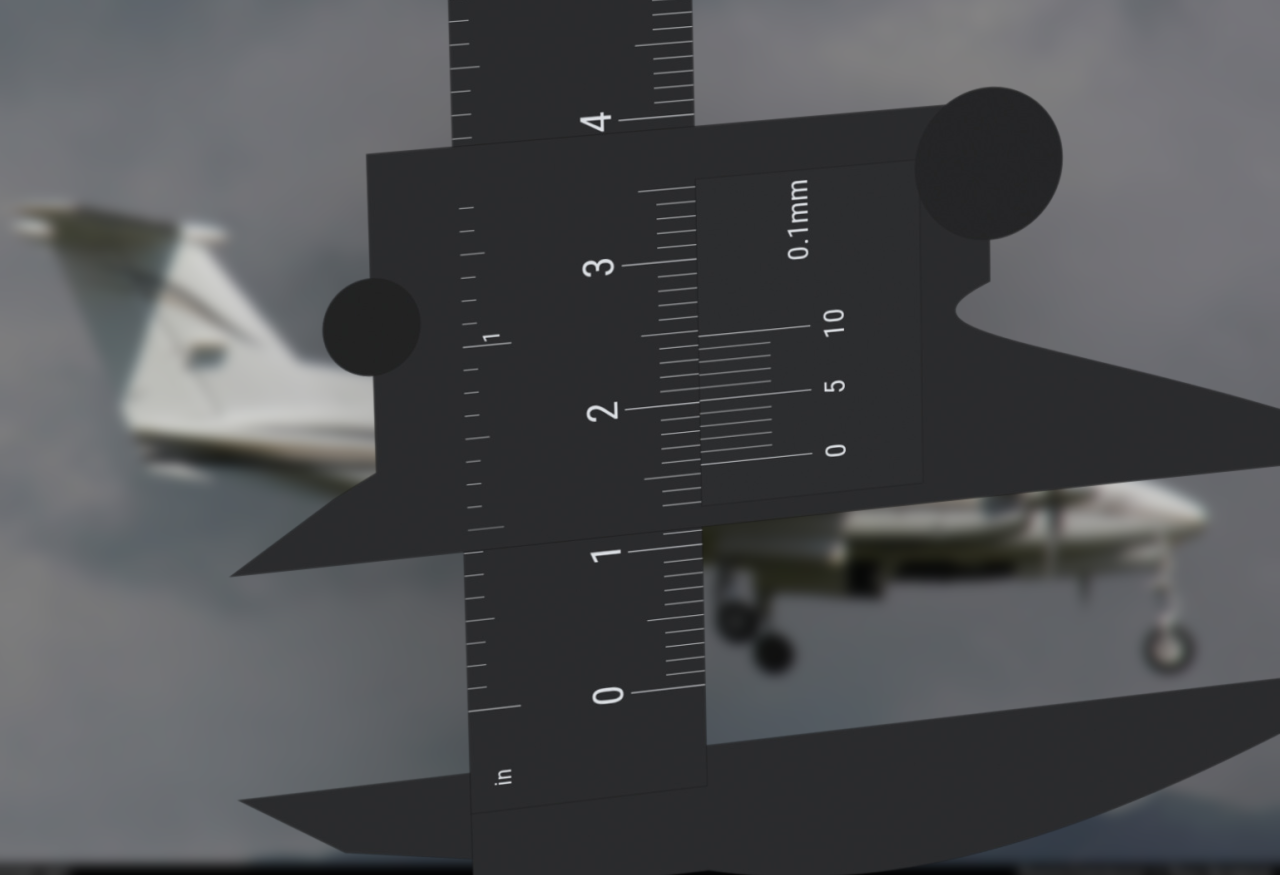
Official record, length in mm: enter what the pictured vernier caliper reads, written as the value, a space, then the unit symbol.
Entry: 15.6 mm
